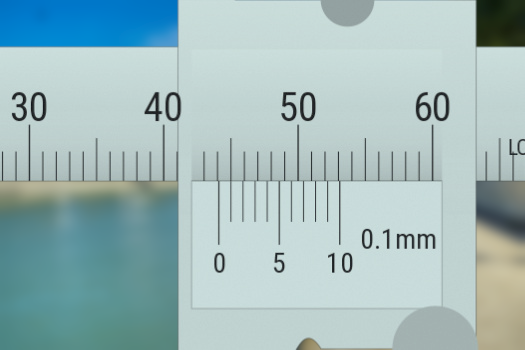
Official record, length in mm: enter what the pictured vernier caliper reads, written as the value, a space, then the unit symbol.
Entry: 44.1 mm
